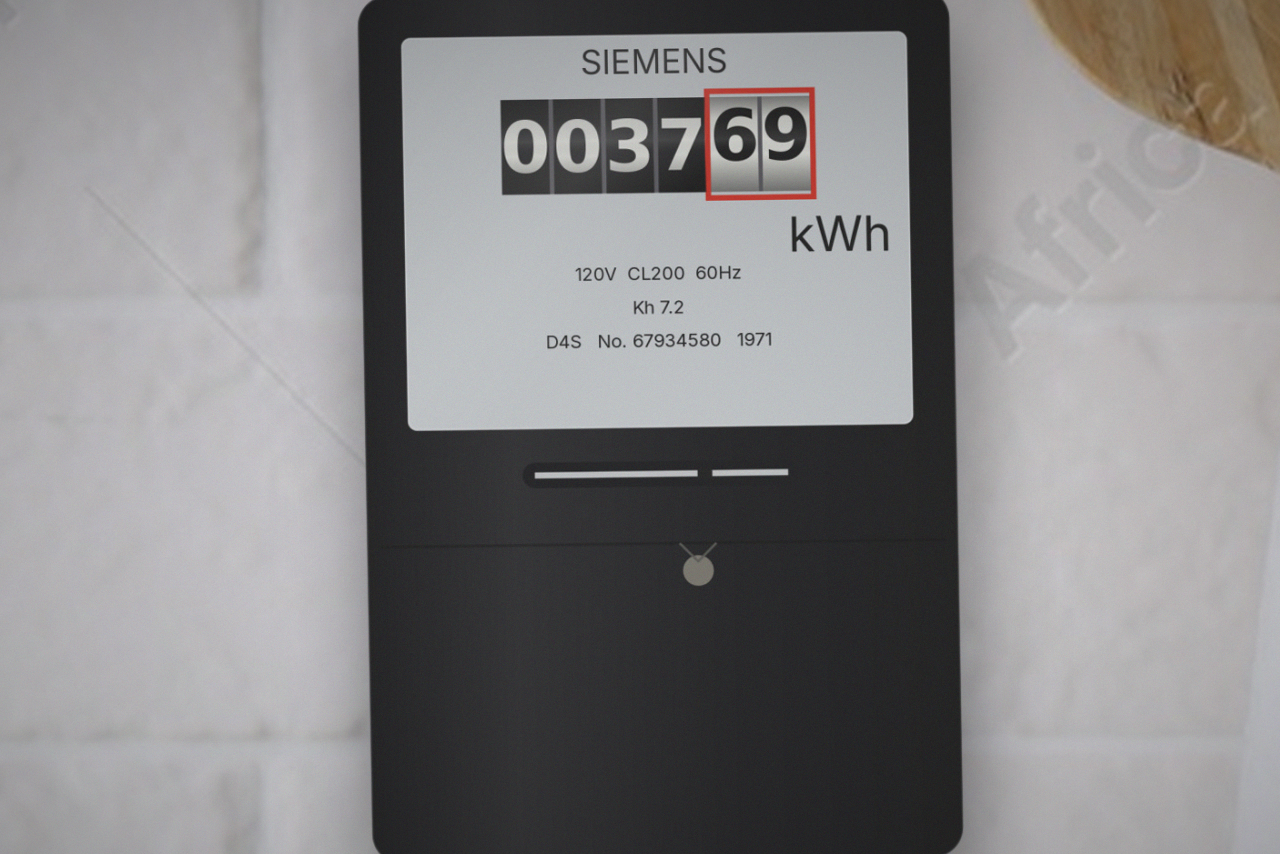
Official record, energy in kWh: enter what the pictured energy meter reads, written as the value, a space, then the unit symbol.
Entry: 37.69 kWh
